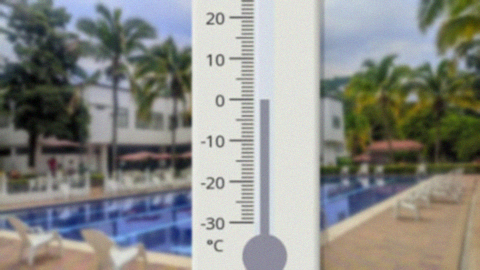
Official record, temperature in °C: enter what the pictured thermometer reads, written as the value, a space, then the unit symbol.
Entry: 0 °C
